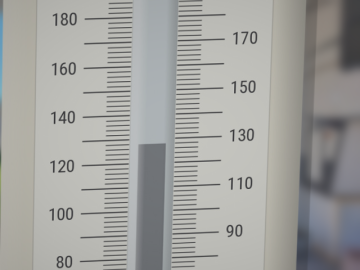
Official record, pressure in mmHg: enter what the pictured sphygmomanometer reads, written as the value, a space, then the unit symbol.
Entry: 128 mmHg
